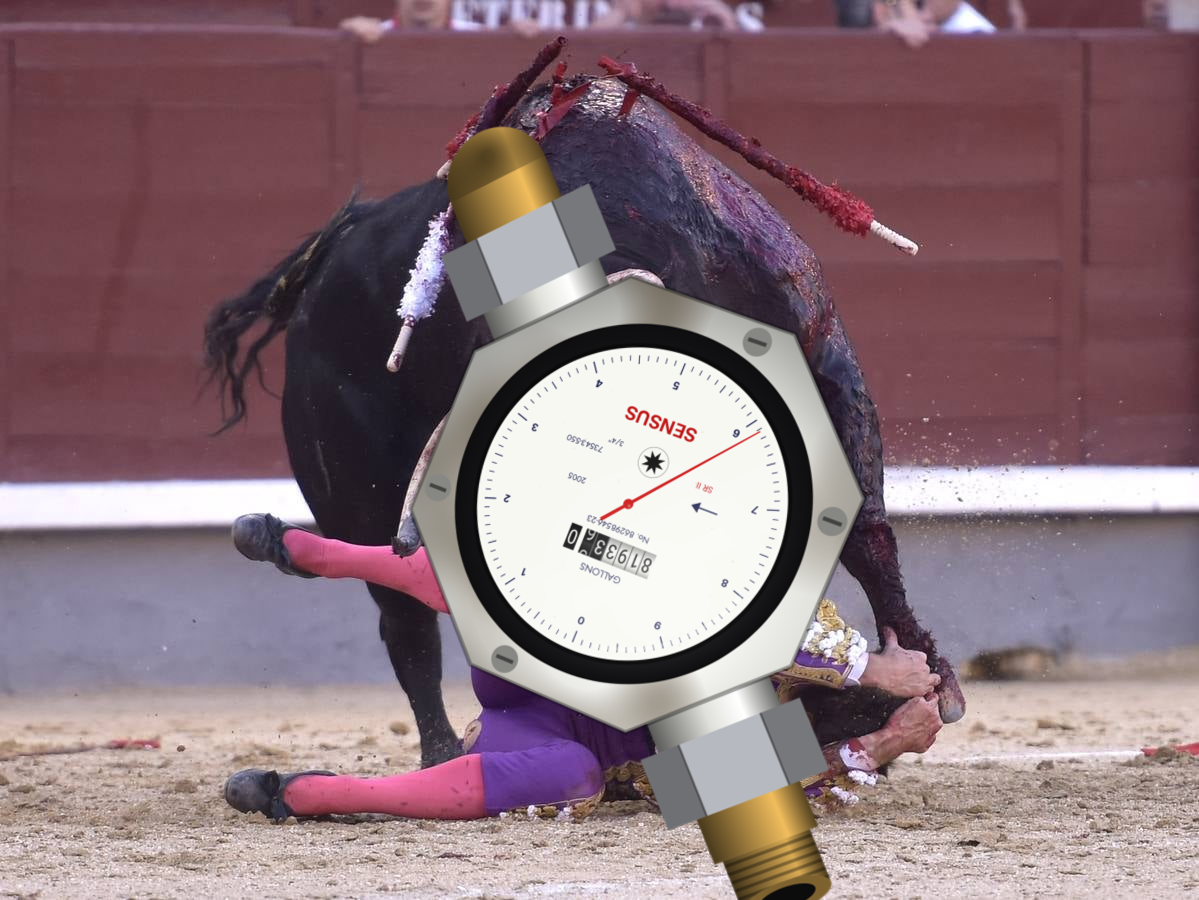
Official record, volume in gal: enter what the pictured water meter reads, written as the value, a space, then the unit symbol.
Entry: 8193356.1 gal
